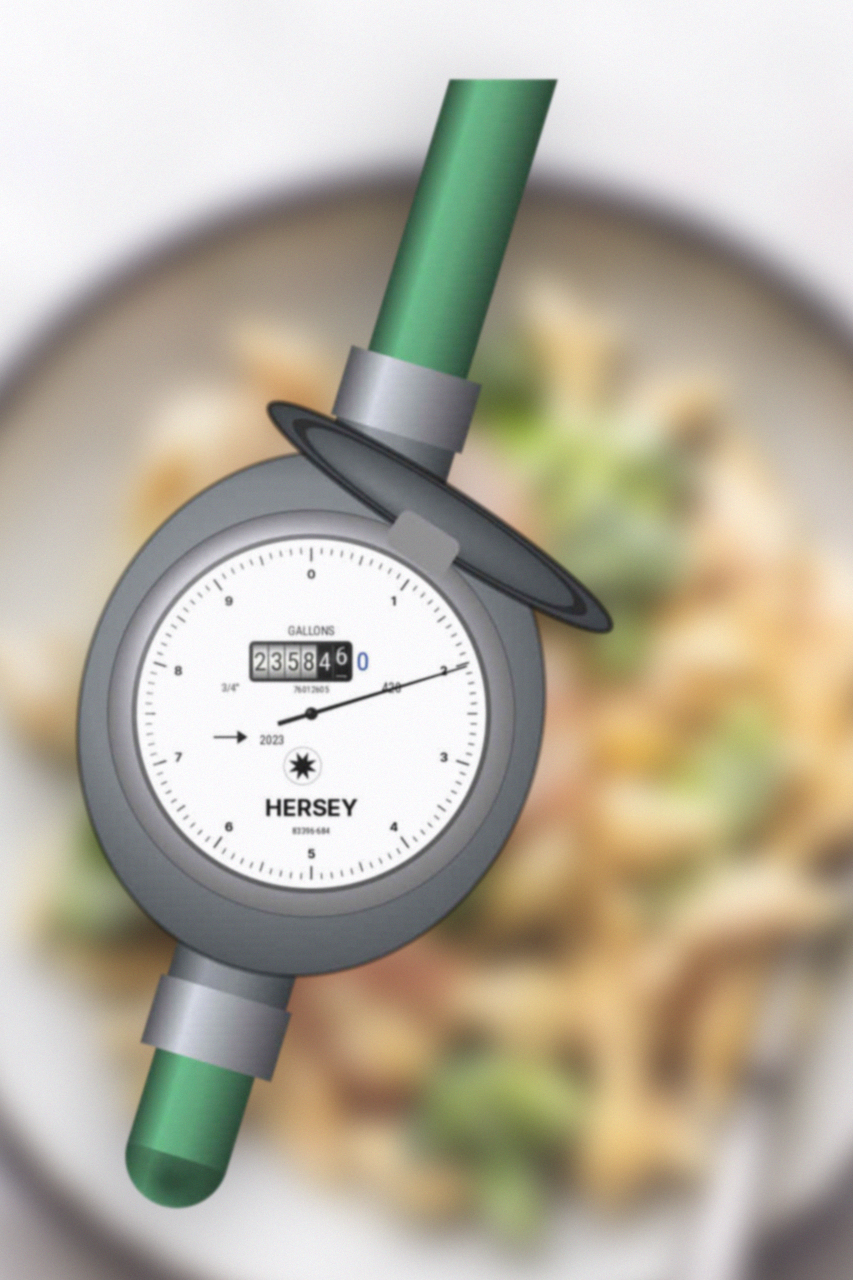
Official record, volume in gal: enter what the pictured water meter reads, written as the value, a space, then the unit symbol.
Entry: 2358462.0 gal
